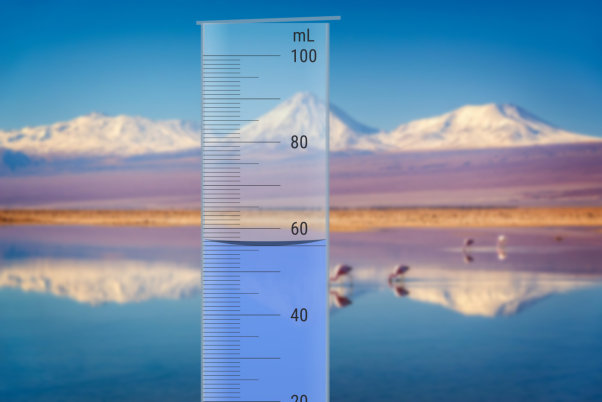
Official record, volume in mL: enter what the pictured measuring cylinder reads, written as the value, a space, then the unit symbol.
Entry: 56 mL
